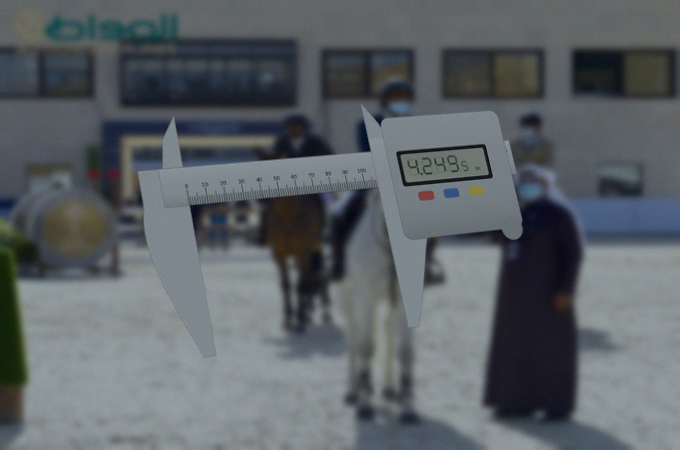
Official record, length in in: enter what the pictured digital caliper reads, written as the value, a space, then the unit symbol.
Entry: 4.2495 in
